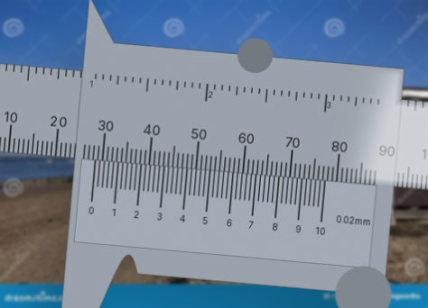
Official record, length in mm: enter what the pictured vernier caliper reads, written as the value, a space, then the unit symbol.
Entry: 28.5 mm
